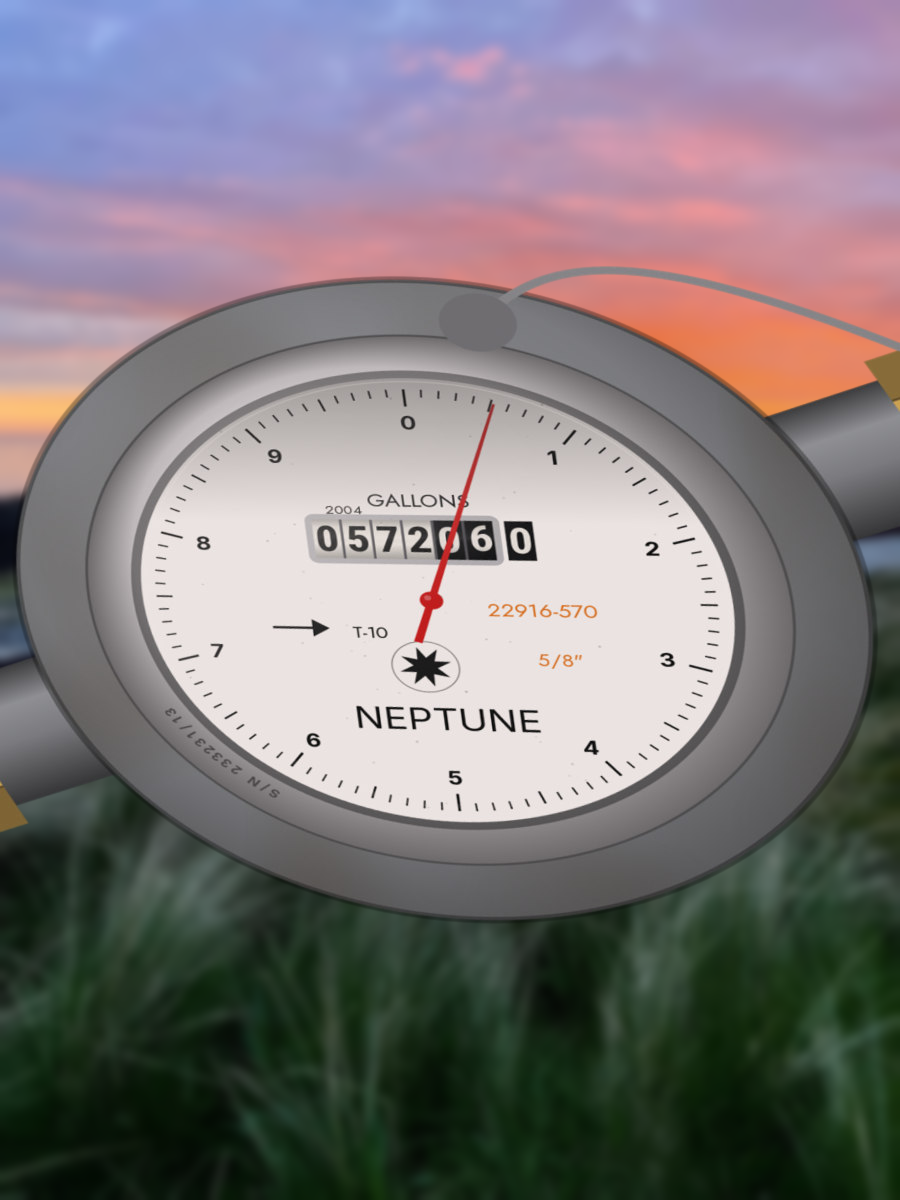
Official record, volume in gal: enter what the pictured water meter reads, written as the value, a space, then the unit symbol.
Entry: 572060.5 gal
